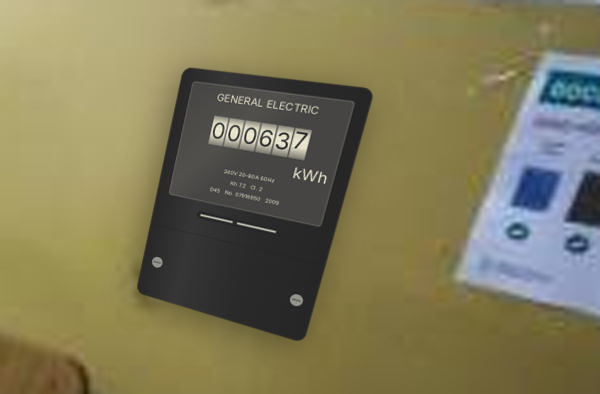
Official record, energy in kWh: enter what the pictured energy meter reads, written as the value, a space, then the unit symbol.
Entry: 637 kWh
